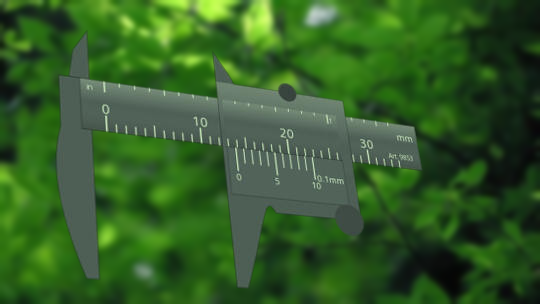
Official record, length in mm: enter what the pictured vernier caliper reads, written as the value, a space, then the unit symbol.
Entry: 13.8 mm
